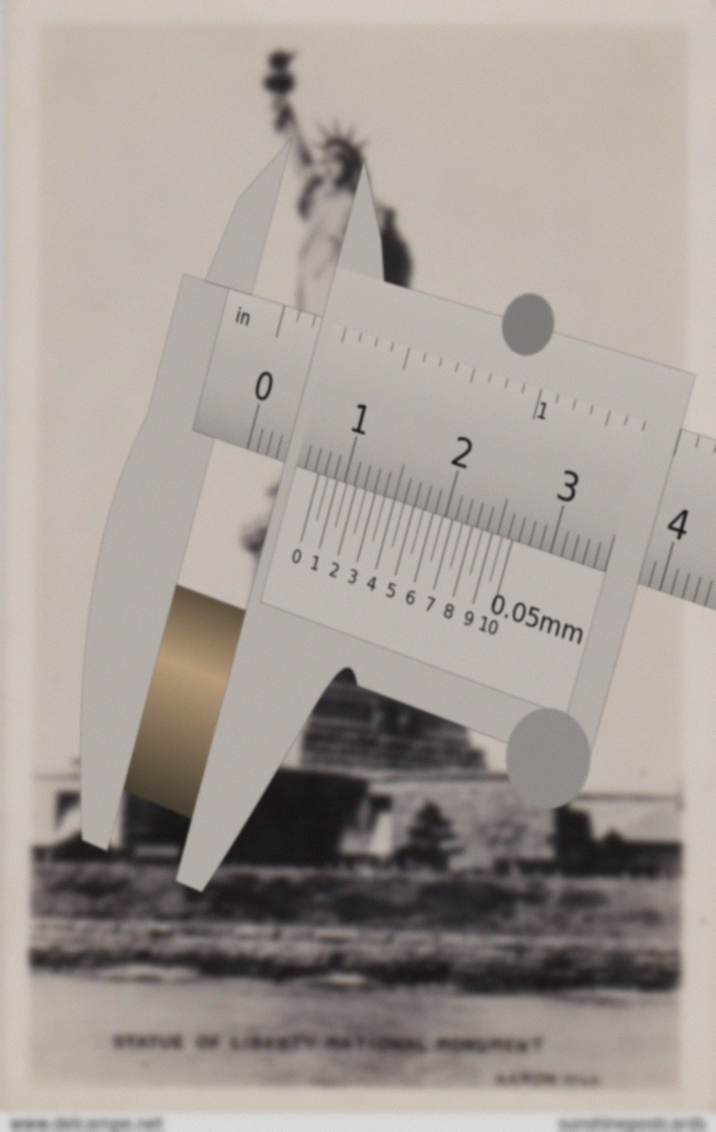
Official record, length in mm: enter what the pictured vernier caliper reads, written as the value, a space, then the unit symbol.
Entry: 7.4 mm
